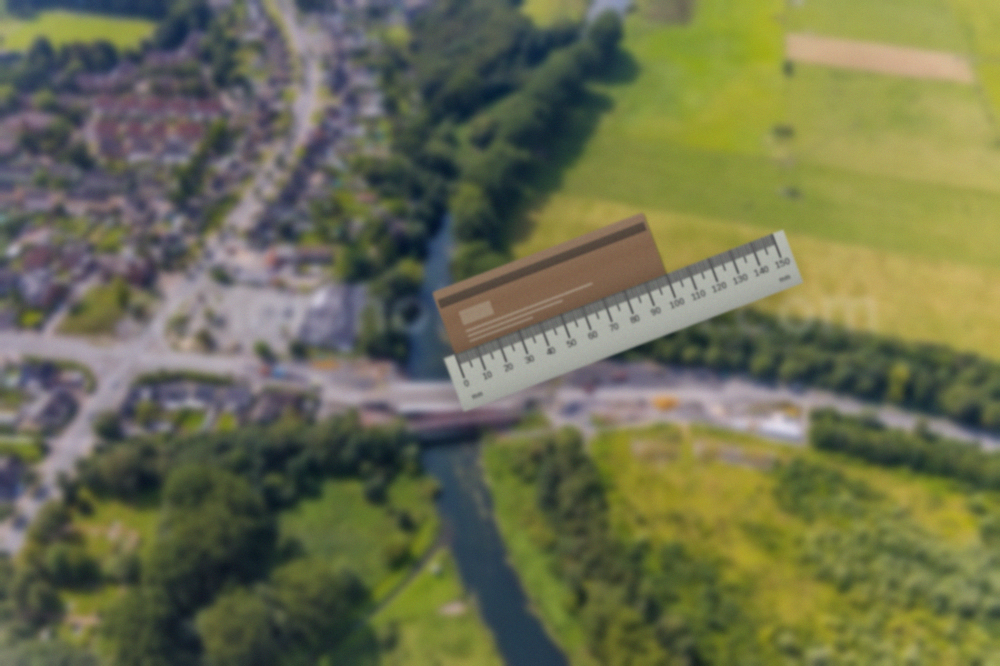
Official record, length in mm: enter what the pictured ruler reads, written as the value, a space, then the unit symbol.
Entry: 100 mm
